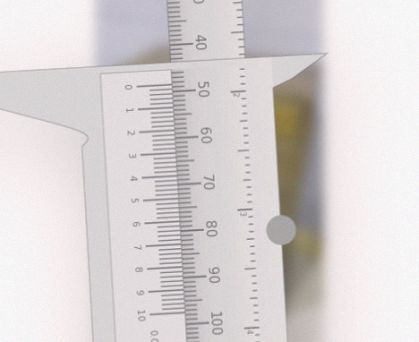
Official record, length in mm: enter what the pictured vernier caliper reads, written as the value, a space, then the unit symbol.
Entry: 48.5 mm
